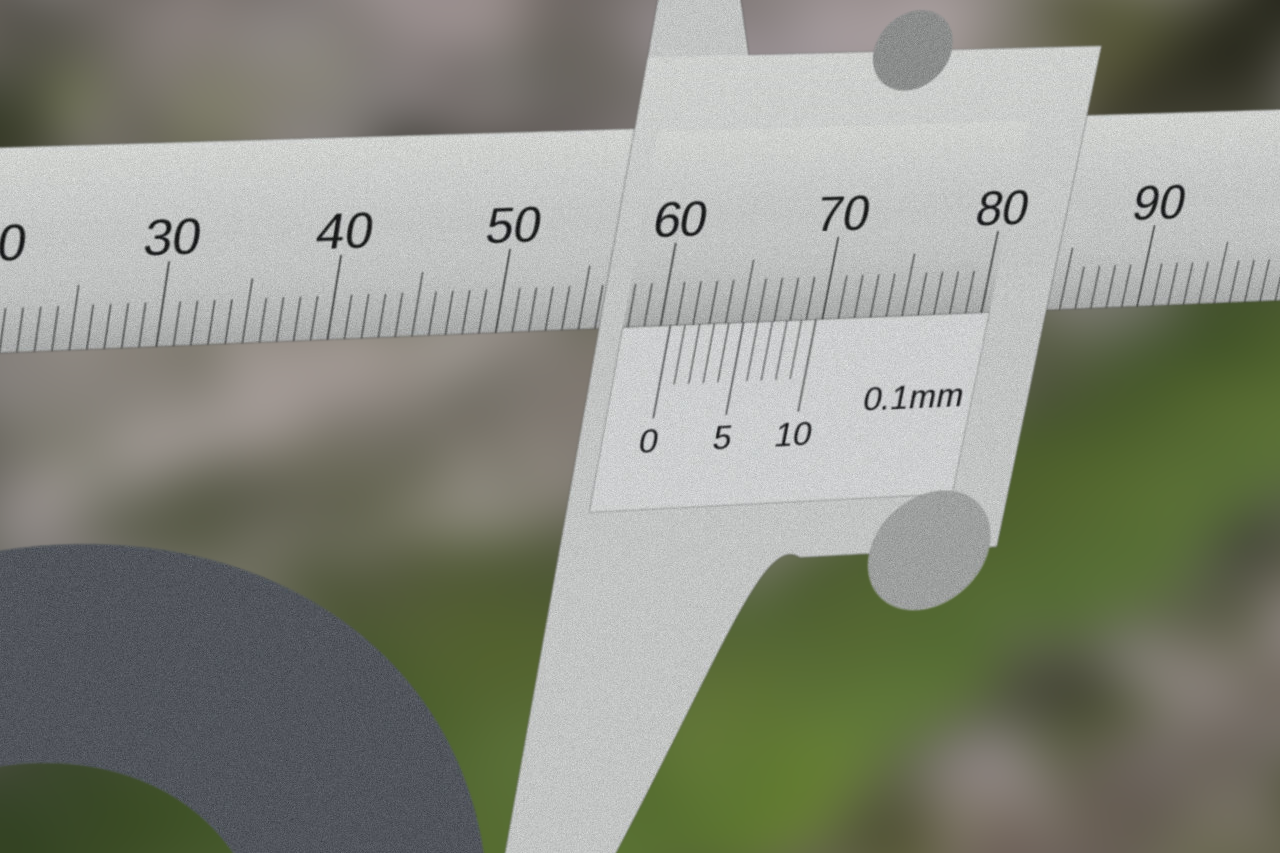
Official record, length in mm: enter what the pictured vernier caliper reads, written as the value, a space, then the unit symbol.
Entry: 60.6 mm
